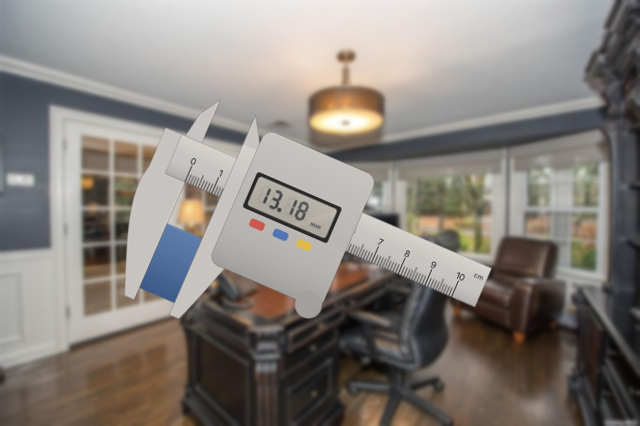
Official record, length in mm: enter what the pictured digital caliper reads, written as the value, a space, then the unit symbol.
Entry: 13.18 mm
